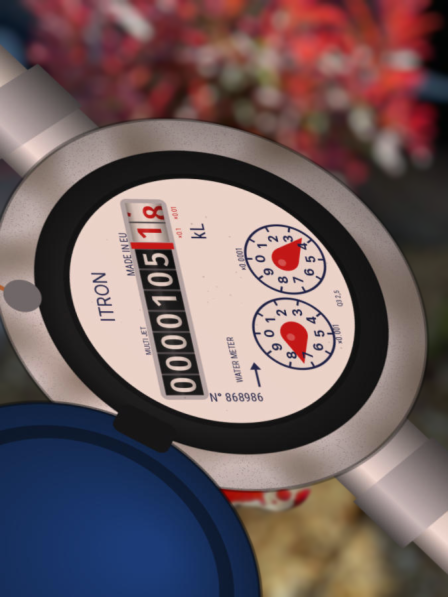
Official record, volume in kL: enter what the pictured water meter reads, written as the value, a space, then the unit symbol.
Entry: 105.1773 kL
